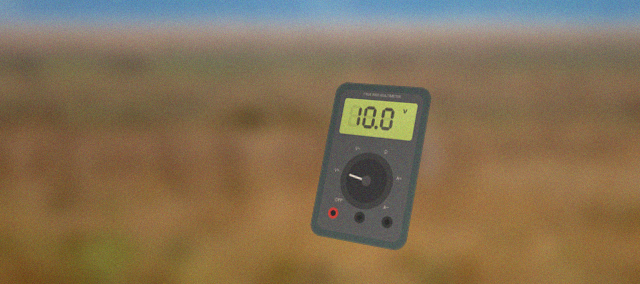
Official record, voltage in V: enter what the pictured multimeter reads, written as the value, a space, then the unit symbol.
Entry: 10.0 V
